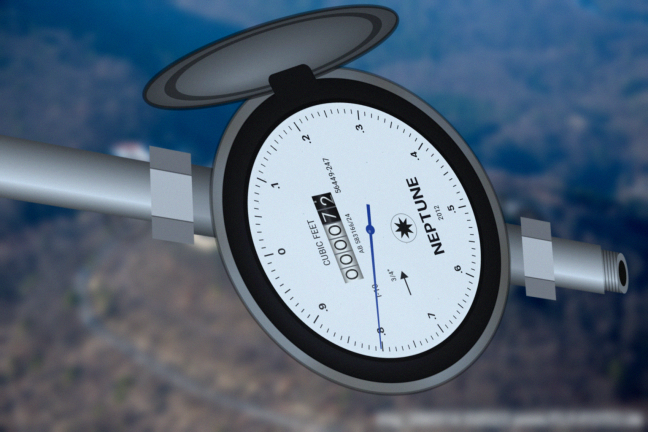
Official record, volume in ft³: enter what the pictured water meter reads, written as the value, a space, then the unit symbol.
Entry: 71.80 ft³
